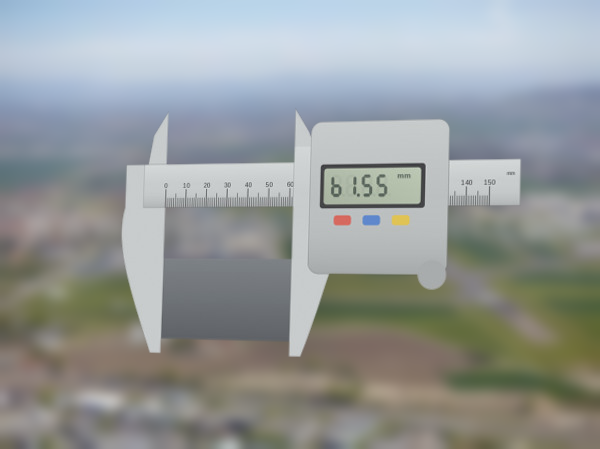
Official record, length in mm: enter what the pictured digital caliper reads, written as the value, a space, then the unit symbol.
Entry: 61.55 mm
